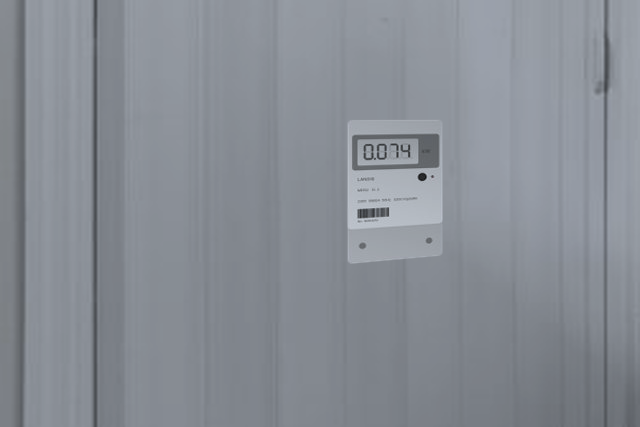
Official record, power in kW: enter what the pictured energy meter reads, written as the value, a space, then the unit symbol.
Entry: 0.074 kW
